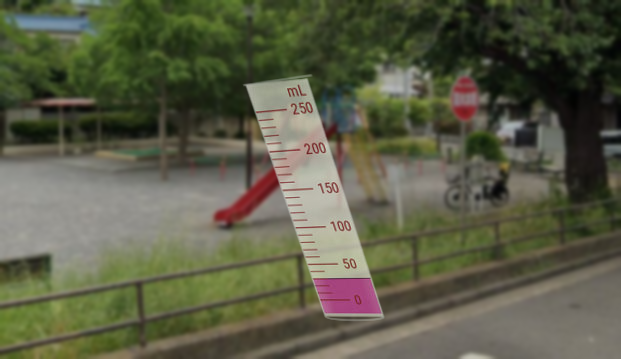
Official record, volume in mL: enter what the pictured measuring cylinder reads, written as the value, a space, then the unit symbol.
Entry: 30 mL
